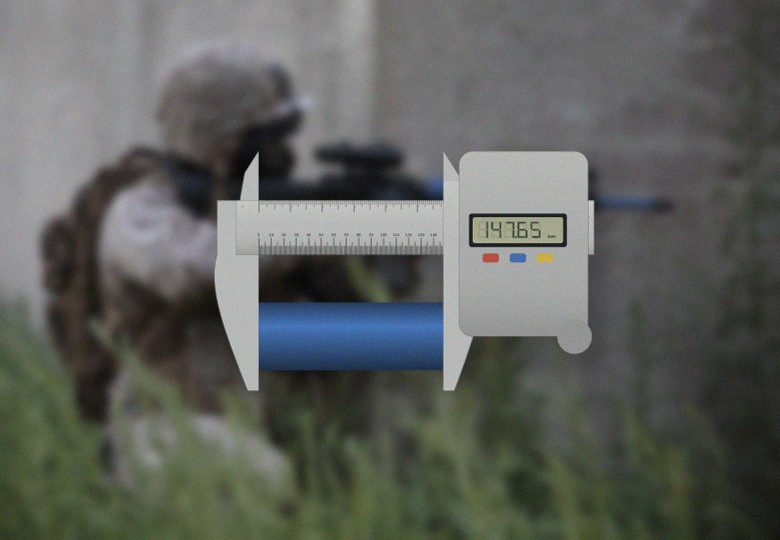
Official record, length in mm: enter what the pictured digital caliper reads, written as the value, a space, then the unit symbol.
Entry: 147.65 mm
